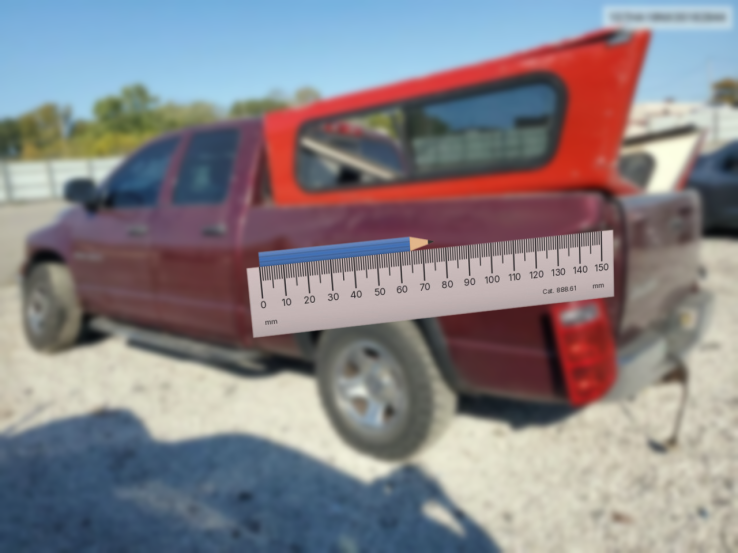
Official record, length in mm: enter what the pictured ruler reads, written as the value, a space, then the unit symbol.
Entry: 75 mm
